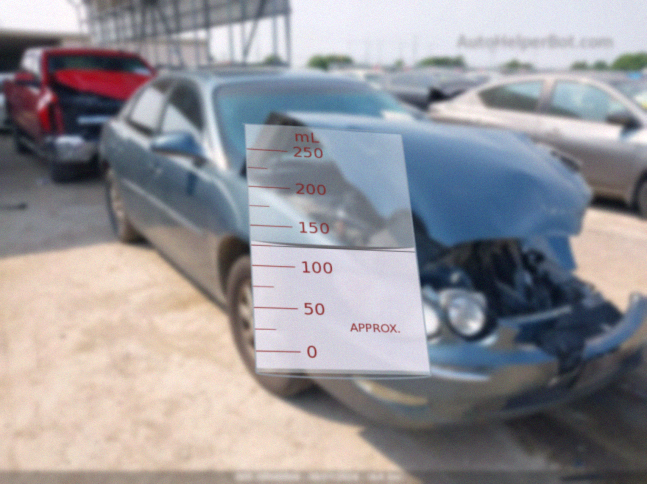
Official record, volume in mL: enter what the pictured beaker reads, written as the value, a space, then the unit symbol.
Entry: 125 mL
